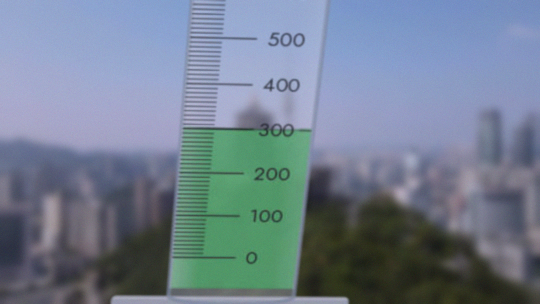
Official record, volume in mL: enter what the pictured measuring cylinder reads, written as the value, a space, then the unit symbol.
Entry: 300 mL
